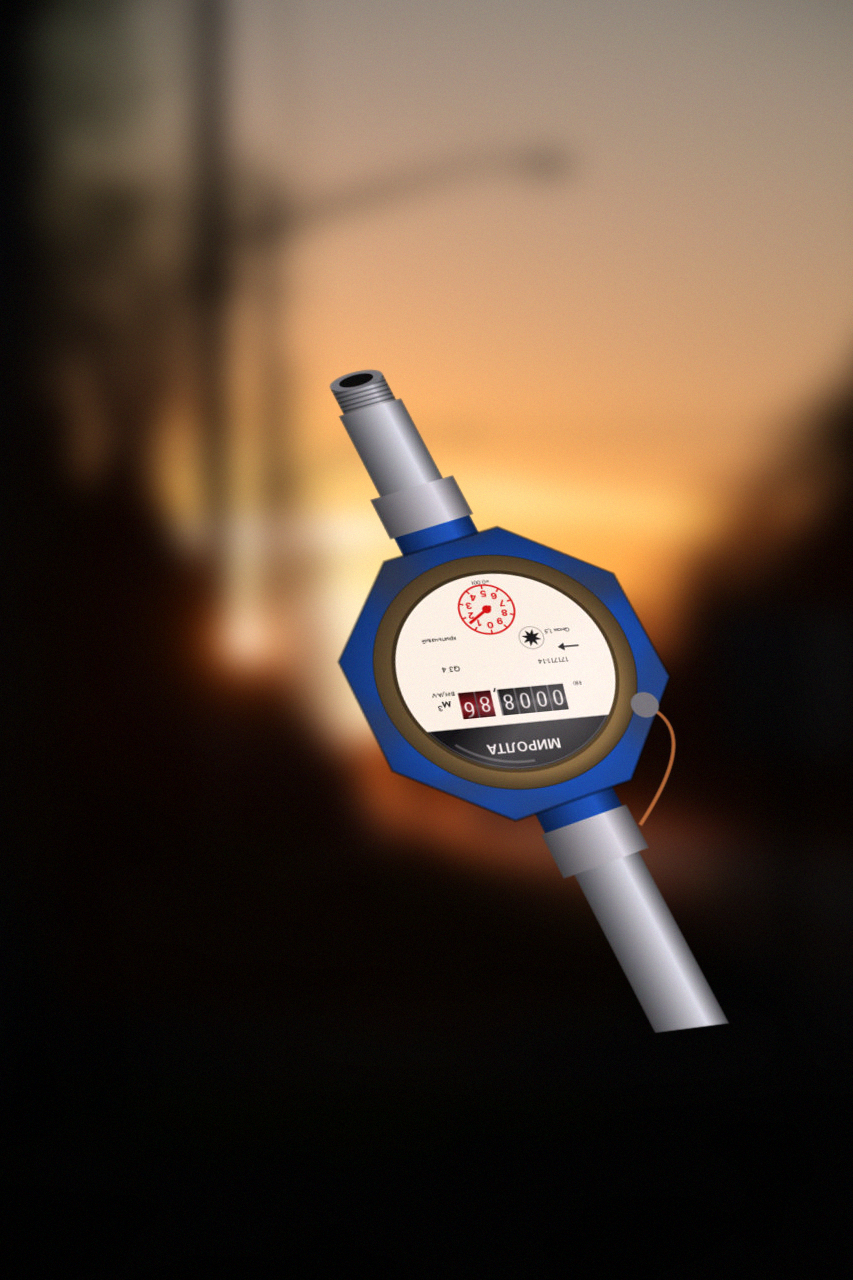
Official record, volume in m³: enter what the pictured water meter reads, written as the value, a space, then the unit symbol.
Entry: 8.861 m³
